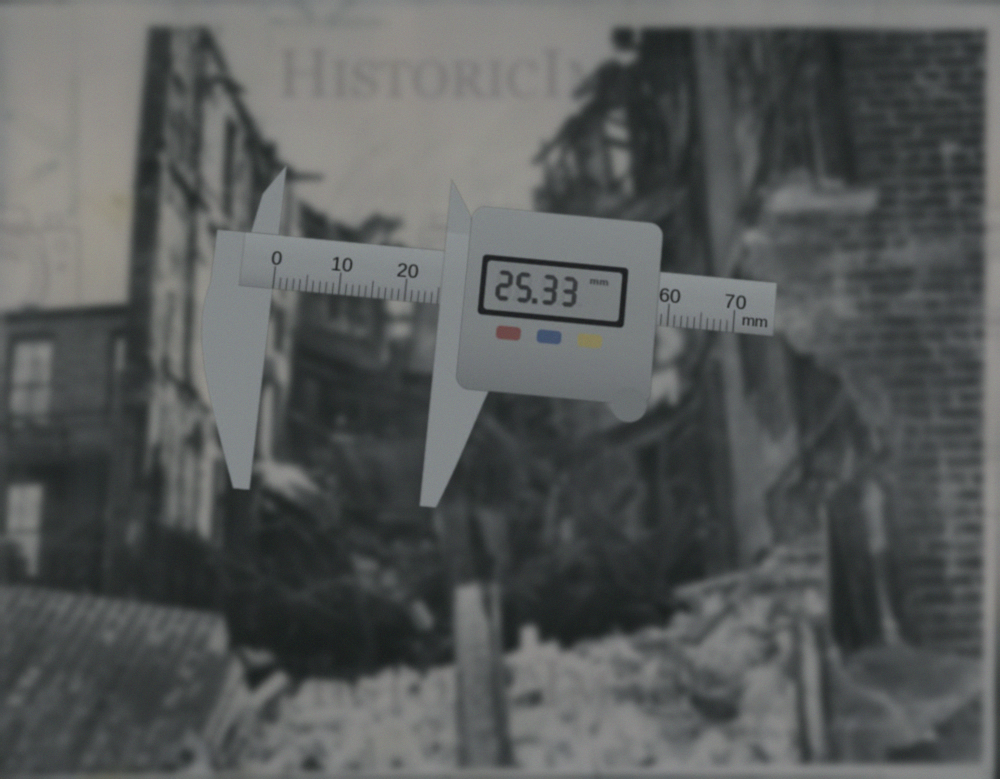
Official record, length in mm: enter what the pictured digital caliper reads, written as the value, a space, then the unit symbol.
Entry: 25.33 mm
